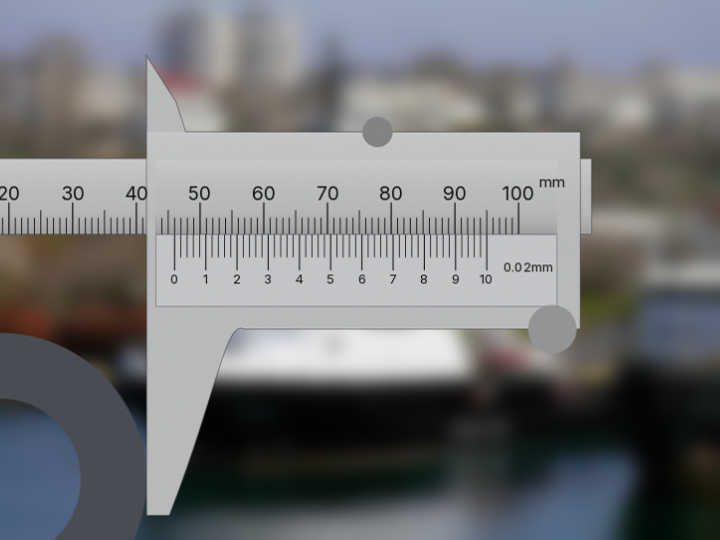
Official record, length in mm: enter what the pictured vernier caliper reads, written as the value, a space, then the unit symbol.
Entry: 46.0 mm
